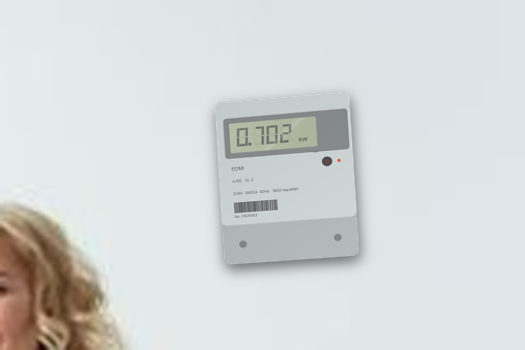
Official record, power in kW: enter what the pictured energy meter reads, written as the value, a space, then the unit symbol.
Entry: 0.702 kW
